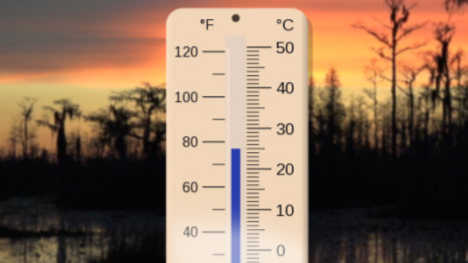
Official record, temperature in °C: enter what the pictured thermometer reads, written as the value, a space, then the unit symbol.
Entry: 25 °C
